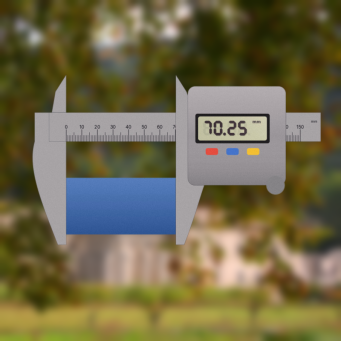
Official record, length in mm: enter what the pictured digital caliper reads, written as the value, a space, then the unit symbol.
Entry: 70.25 mm
